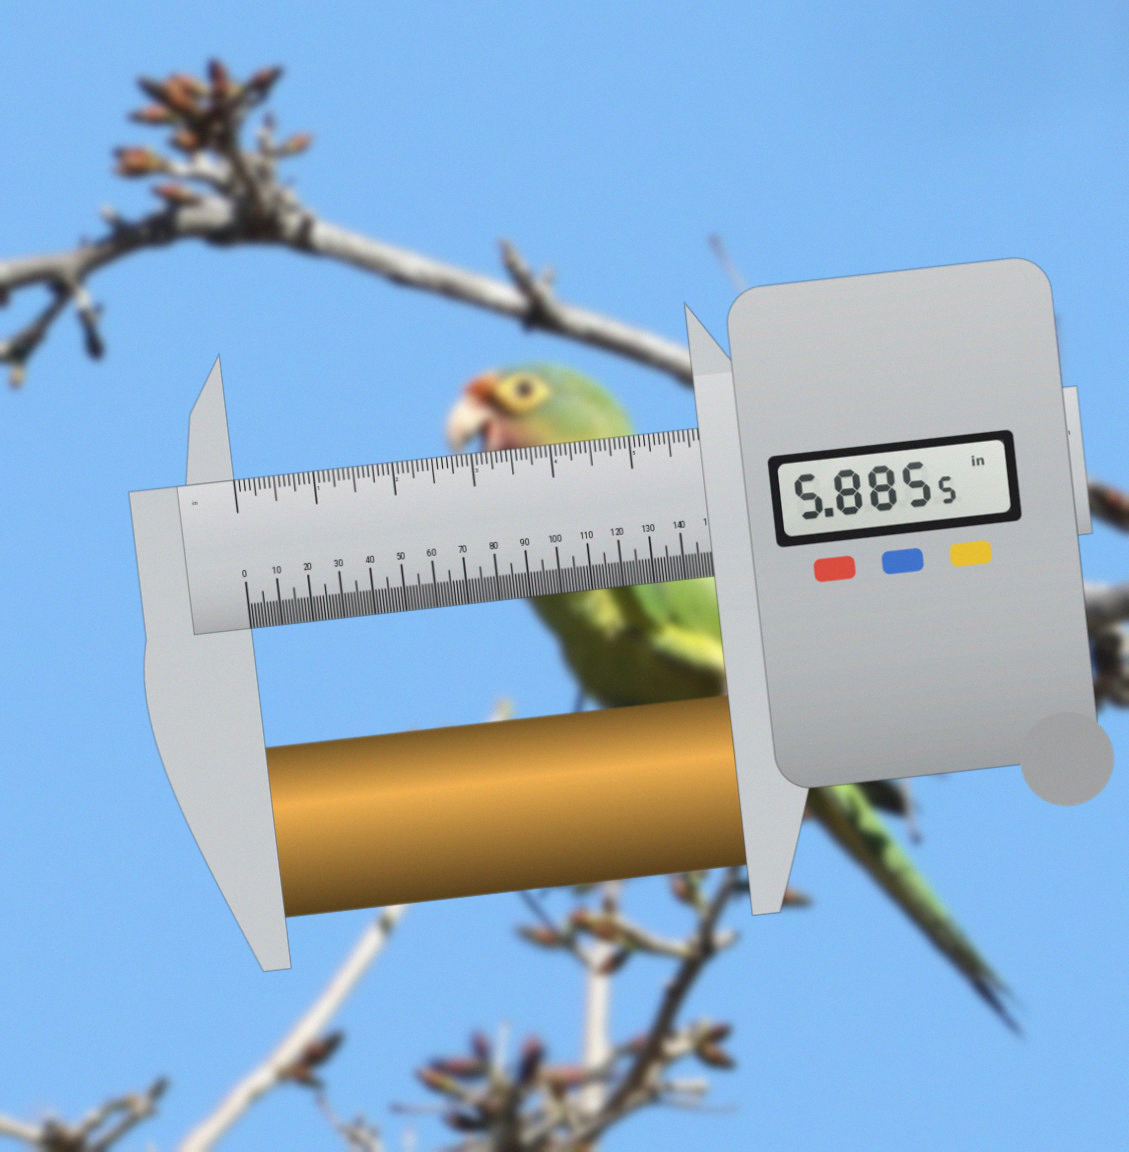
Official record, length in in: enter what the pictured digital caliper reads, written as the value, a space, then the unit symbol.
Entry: 5.8855 in
